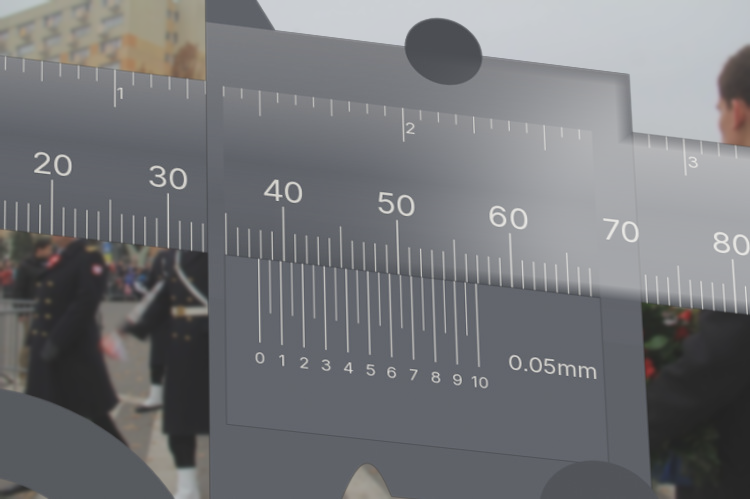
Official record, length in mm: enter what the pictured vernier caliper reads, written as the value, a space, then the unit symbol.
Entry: 37.8 mm
